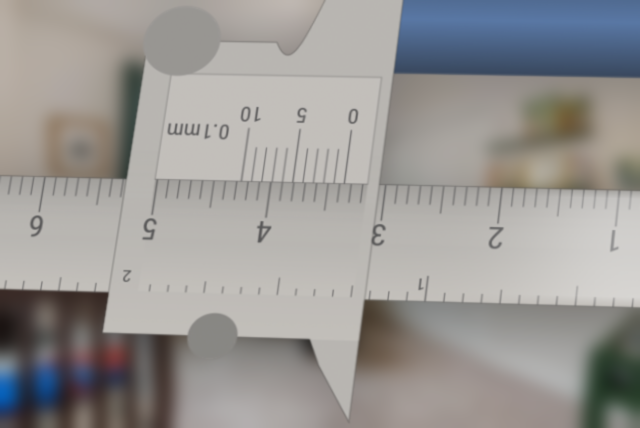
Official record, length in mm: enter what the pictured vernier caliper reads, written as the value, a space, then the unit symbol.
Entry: 33.6 mm
